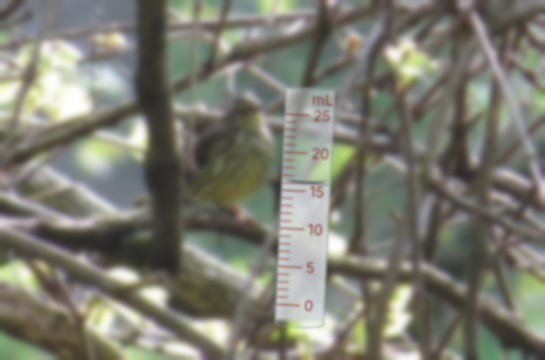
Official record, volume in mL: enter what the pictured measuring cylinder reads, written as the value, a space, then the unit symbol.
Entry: 16 mL
